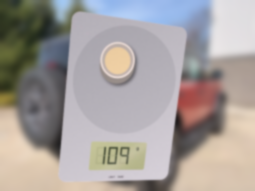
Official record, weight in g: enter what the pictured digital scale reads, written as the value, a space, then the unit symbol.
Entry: 109 g
